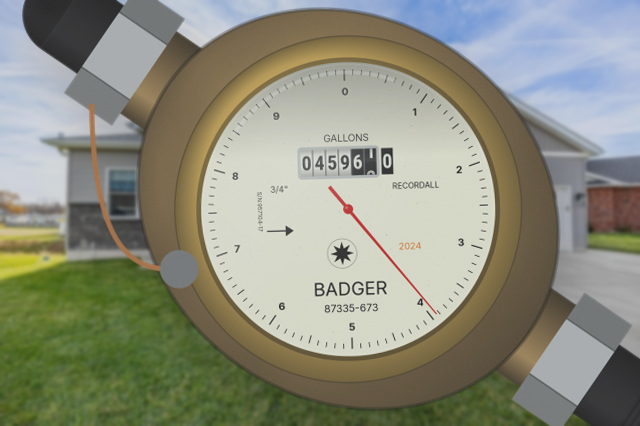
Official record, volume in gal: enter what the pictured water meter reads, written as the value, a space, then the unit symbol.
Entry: 459613.9 gal
